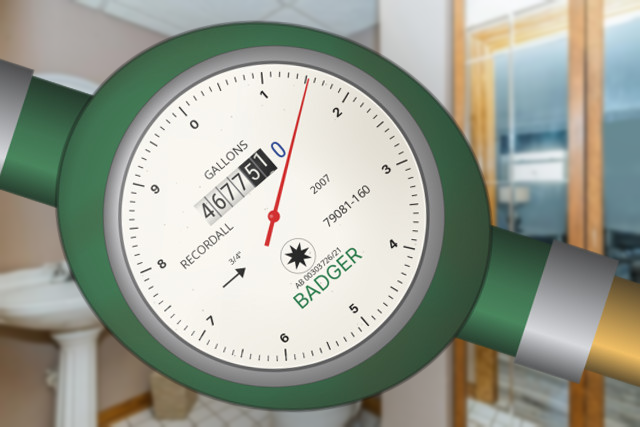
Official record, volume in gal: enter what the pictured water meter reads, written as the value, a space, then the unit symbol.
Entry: 4677511.5 gal
